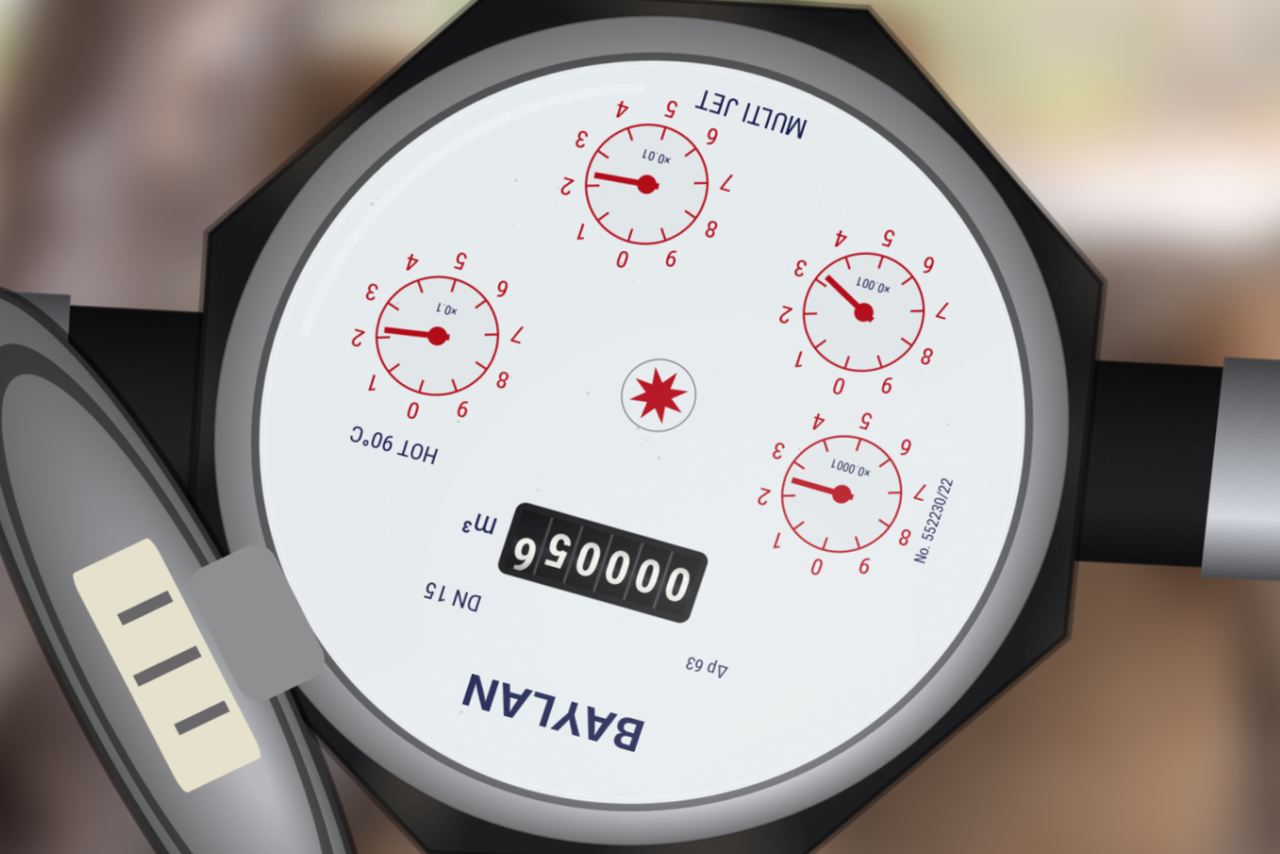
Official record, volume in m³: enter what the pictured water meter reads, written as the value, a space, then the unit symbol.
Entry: 56.2232 m³
